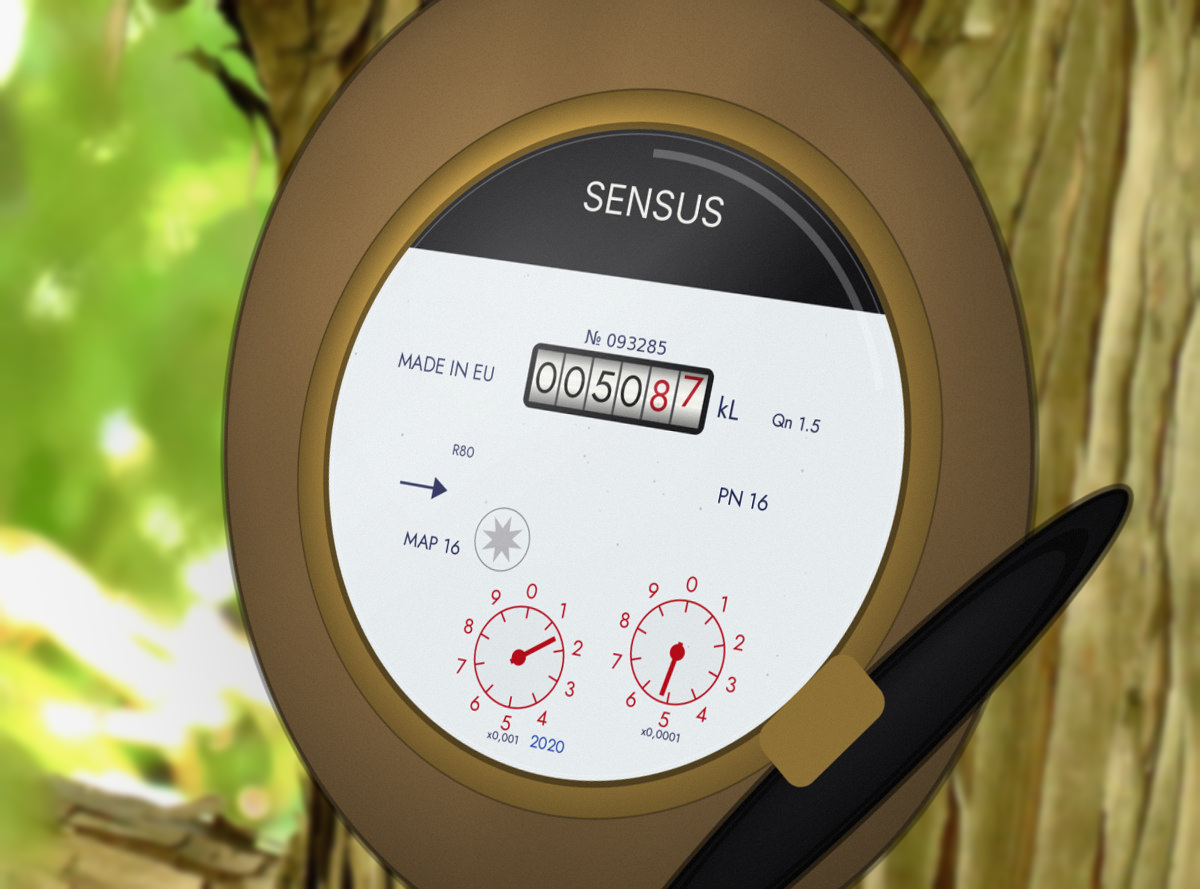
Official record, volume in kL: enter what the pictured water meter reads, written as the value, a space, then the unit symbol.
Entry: 50.8715 kL
